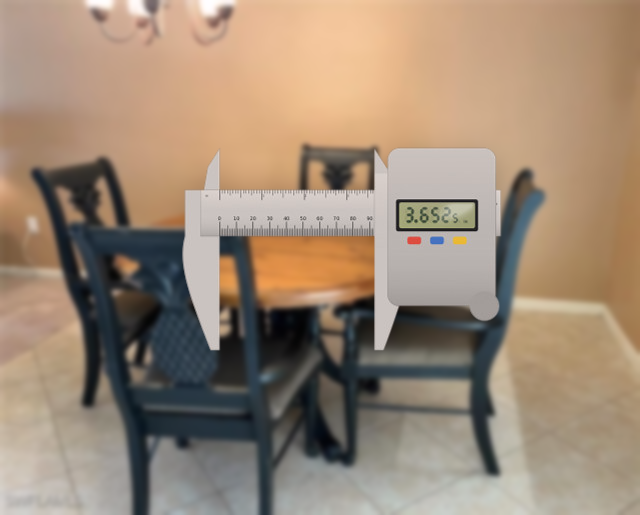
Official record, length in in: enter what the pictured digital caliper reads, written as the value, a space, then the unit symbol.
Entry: 3.6525 in
